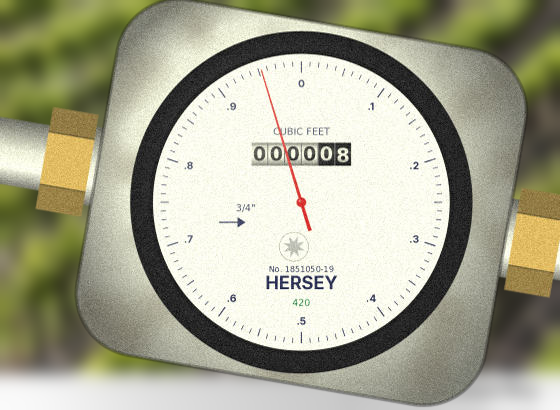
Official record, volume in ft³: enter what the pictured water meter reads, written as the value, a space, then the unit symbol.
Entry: 7.95 ft³
